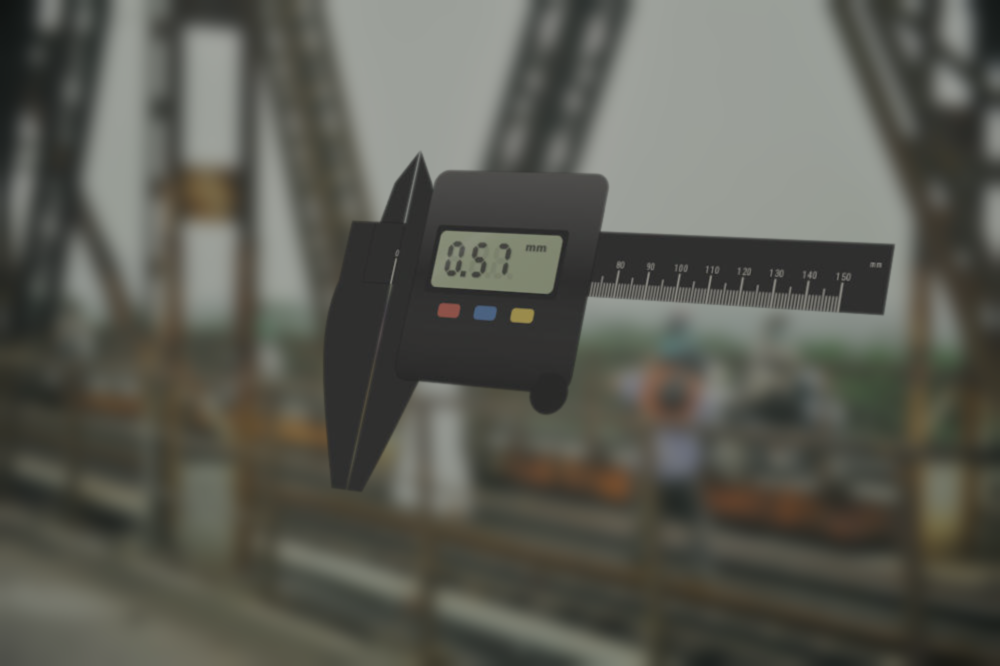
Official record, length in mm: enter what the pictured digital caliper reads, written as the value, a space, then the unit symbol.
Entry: 0.57 mm
